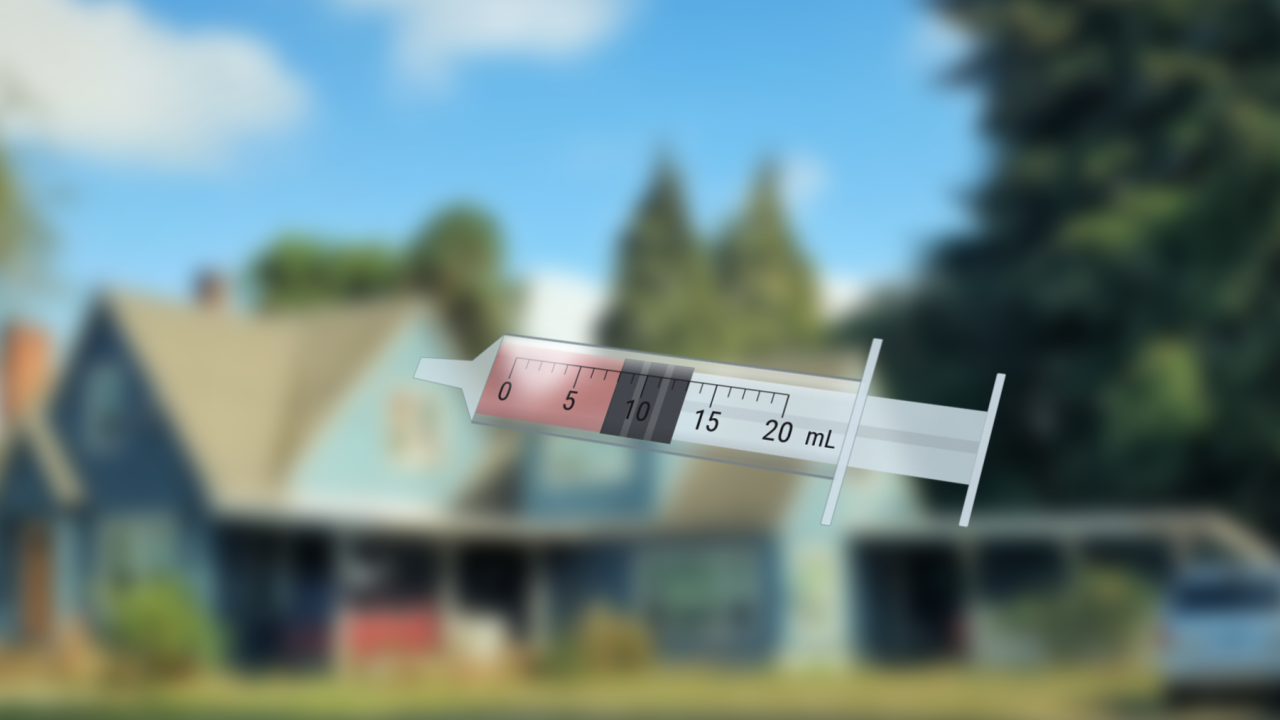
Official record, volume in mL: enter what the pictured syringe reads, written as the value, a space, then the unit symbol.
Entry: 8 mL
